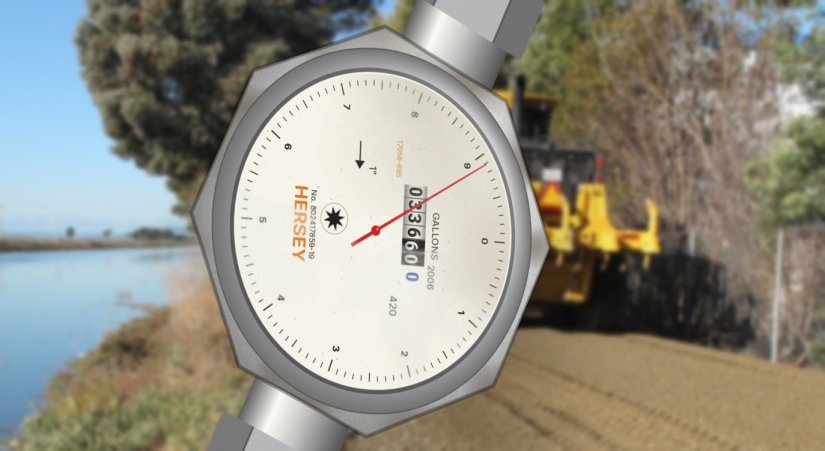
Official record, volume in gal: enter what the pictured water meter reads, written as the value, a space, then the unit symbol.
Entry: 336599.1 gal
